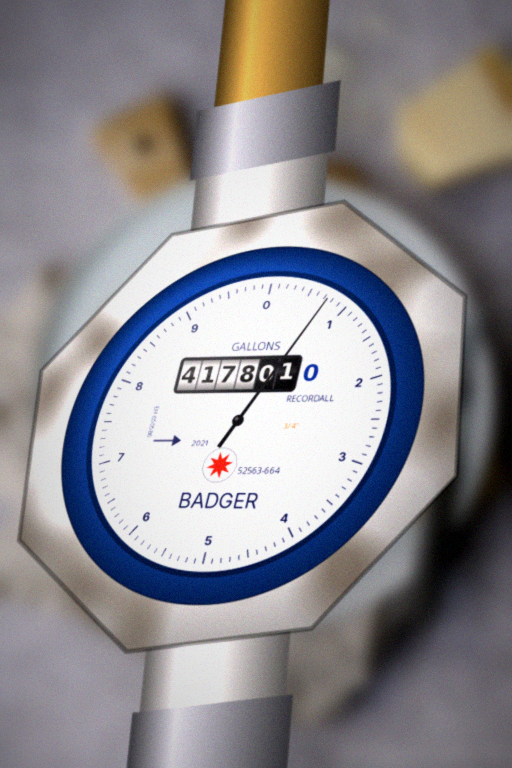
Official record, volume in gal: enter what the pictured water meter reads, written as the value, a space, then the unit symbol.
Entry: 4178010.7 gal
